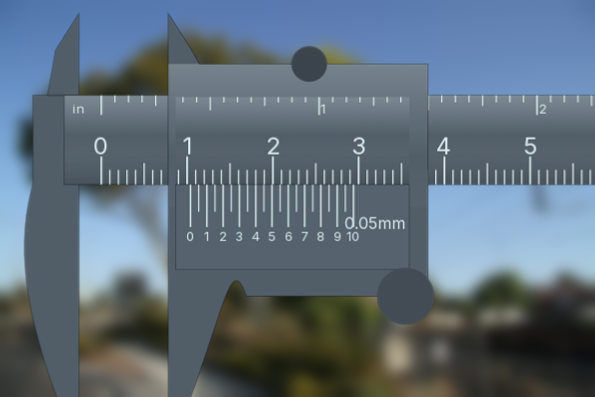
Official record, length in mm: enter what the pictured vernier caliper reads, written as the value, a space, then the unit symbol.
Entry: 10.4 mm
